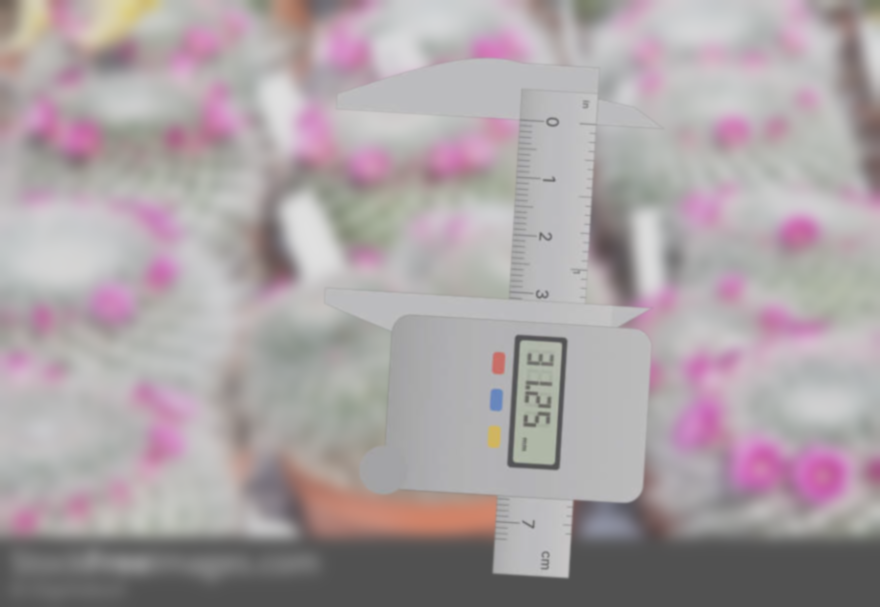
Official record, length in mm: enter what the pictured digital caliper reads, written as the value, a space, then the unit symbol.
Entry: 31.25 mm
